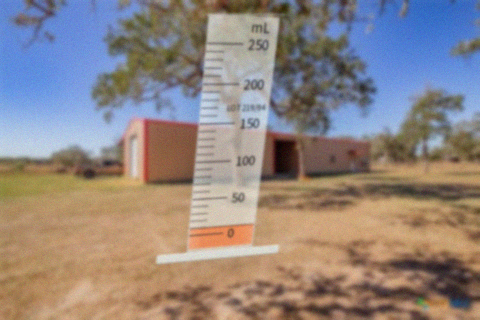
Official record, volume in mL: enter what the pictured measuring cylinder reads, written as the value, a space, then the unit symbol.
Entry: 10 mL
